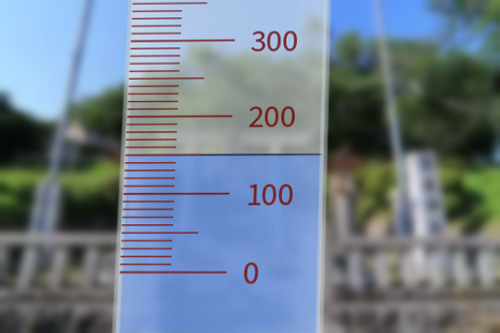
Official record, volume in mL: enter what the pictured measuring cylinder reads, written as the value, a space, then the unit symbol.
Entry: 150 mL
